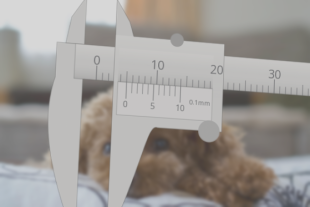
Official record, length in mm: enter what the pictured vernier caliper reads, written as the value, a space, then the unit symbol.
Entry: 5.0 mm
